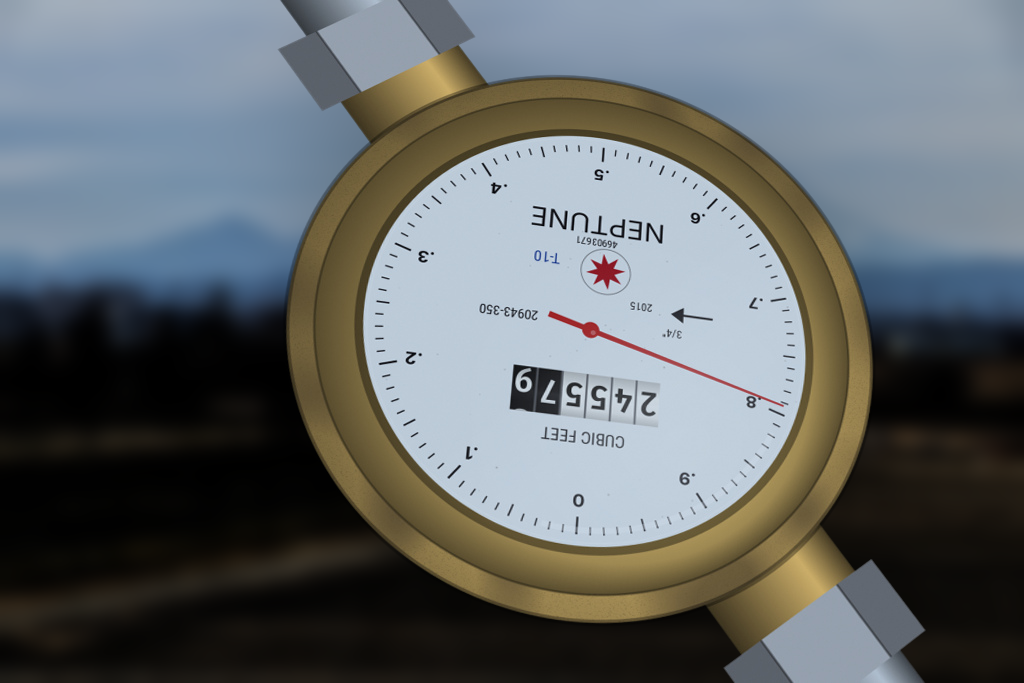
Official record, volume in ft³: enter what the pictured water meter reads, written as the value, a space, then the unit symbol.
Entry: 245578.79 ft³
